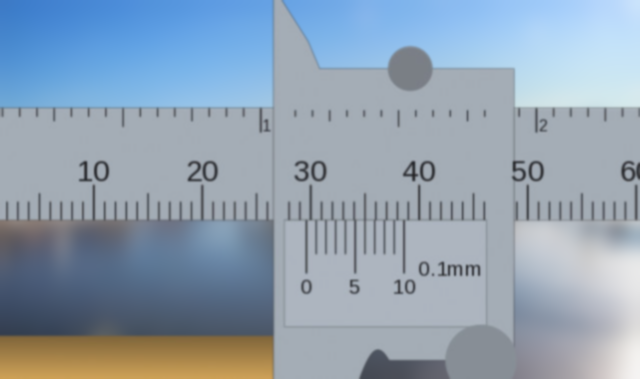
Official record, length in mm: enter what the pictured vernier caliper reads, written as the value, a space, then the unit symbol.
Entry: 29.6 mm
